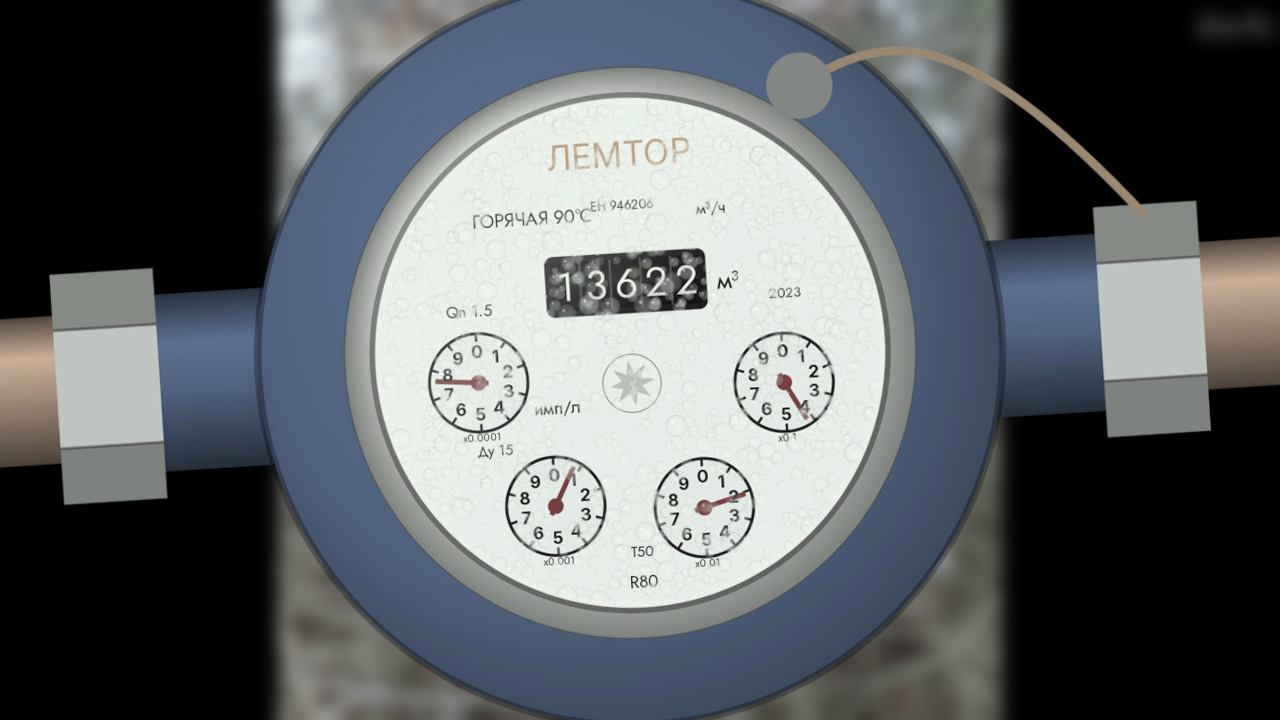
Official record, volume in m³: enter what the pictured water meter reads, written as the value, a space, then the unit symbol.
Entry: 13622.4207 m³
